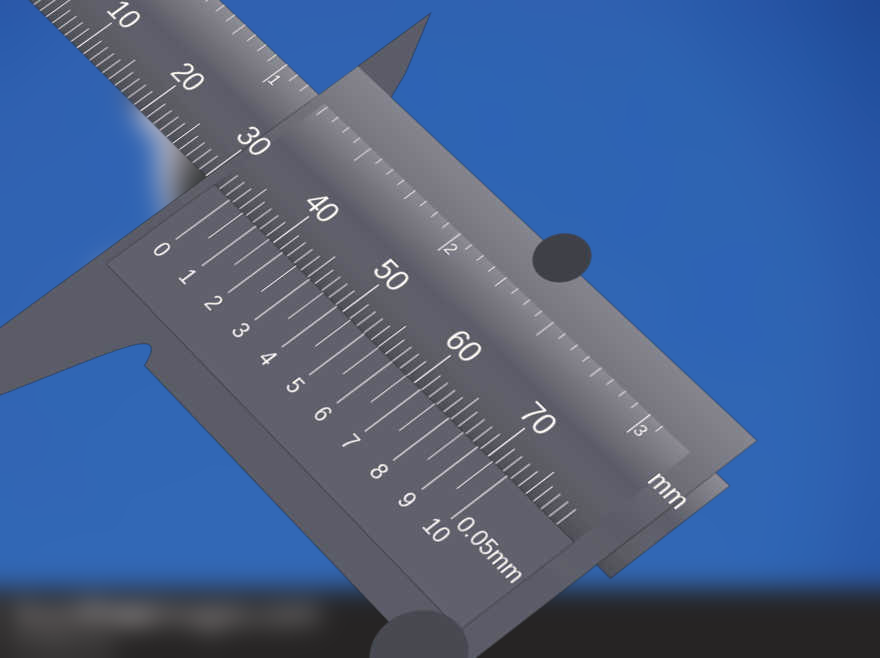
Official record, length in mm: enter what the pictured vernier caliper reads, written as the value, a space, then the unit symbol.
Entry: 33.6 mm
